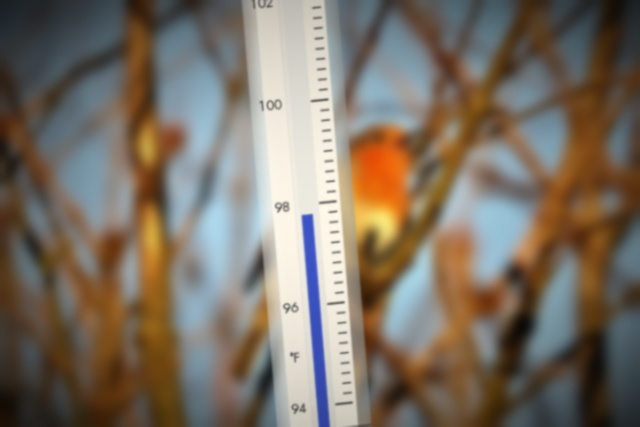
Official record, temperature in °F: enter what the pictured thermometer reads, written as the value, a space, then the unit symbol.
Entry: 97.8 °F
